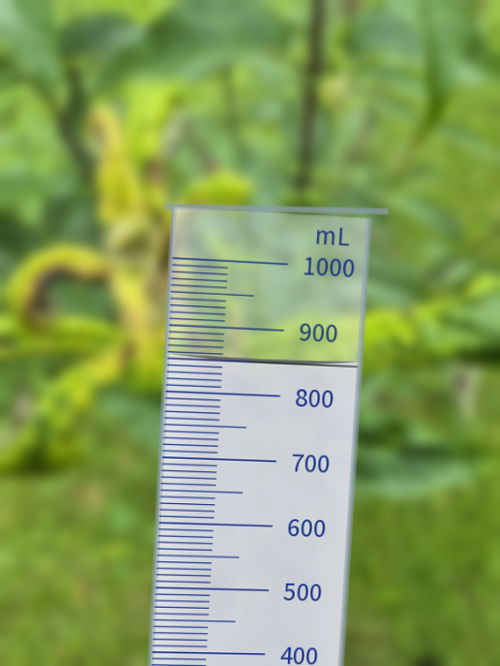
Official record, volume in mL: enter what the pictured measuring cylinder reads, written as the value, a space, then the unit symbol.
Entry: 850 mL
